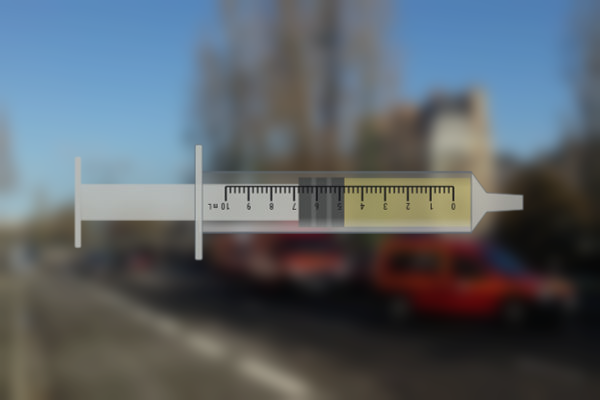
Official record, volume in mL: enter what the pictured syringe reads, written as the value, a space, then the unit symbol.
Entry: 4.8 mL
